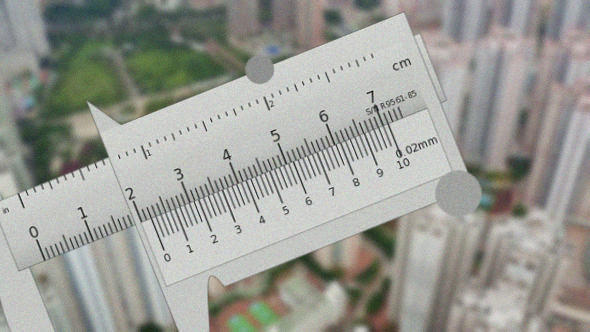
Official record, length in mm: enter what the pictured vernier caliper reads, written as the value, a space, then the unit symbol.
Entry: 22.0 mm
